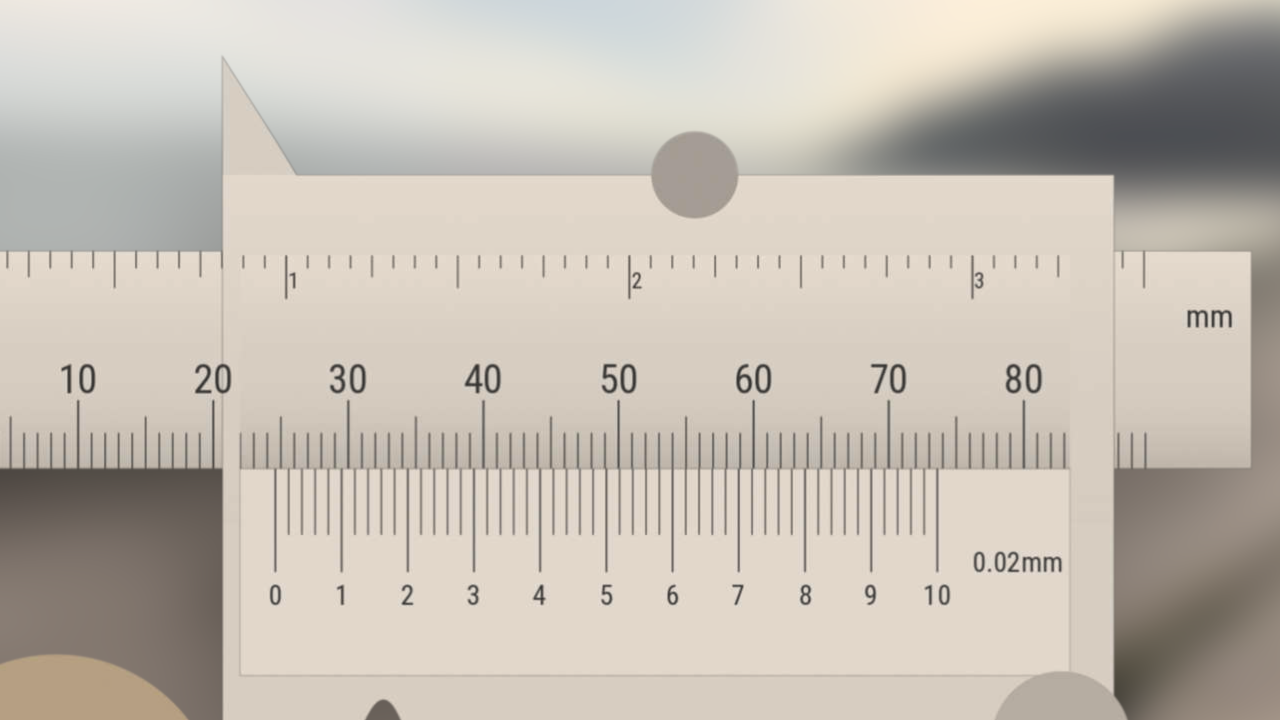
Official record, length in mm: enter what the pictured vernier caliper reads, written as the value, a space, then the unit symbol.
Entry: 24.6 mm
